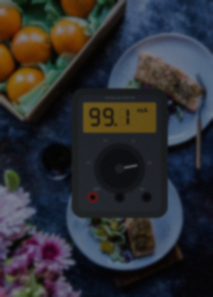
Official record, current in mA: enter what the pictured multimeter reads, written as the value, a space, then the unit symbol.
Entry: 99.1 mA
